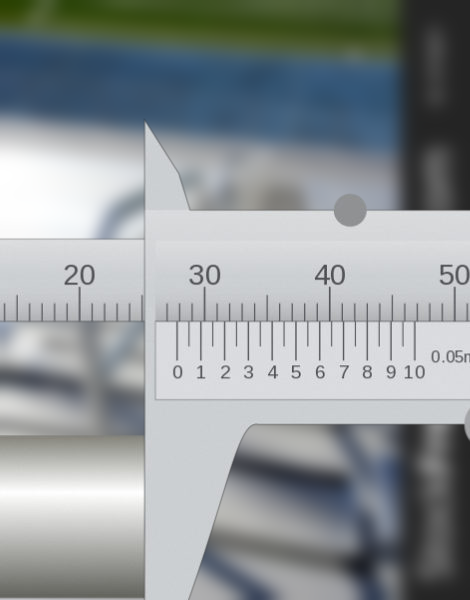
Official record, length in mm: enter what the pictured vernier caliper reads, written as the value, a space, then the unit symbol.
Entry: 27.8 mm
